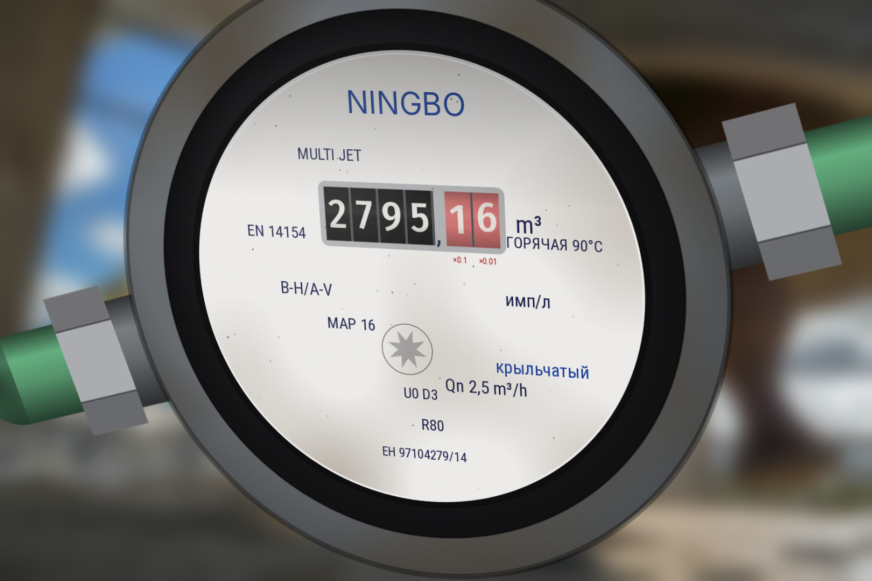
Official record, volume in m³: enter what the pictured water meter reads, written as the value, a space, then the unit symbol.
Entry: 2795.16 m³
